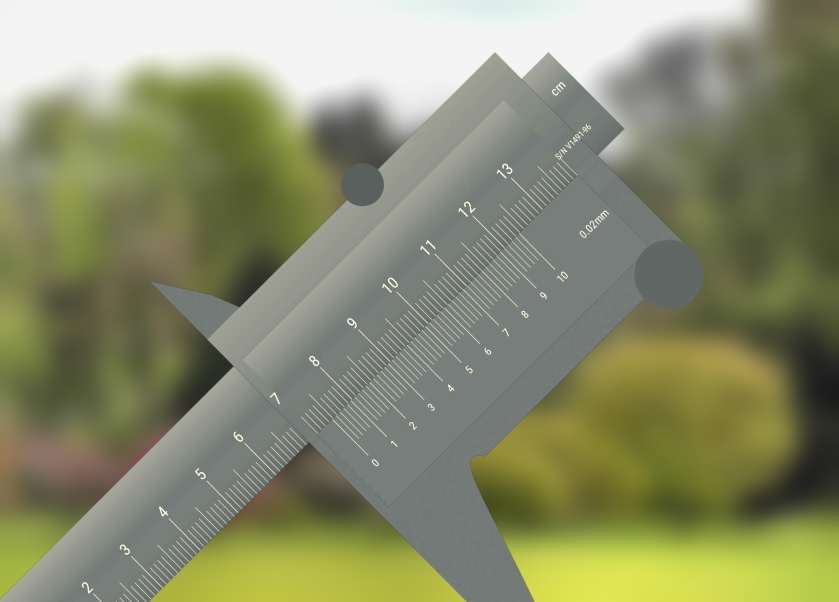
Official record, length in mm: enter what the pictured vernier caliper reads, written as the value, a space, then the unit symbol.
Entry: 74.8 mm
